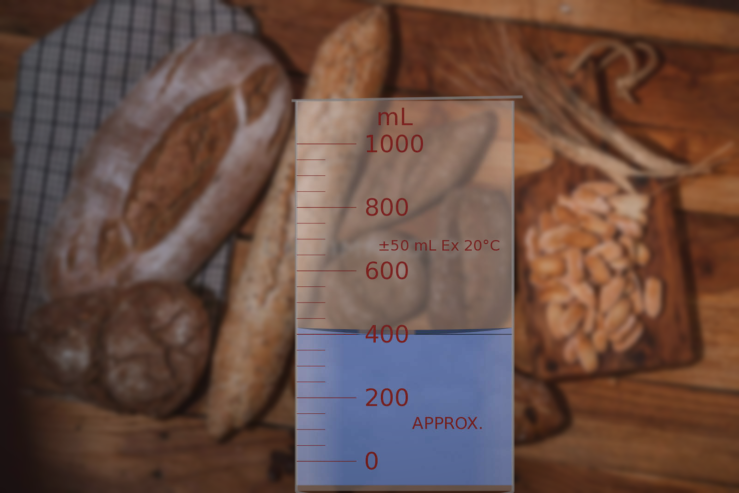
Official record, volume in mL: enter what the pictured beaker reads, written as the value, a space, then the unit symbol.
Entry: 400 mL
